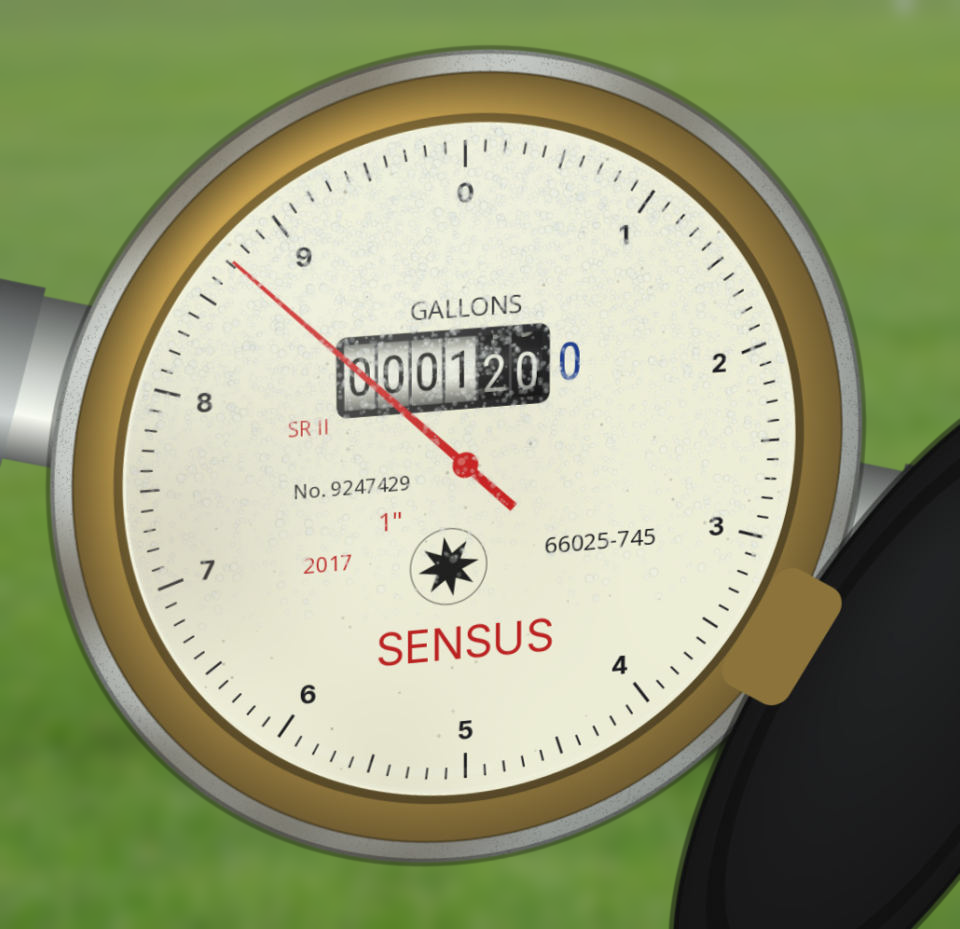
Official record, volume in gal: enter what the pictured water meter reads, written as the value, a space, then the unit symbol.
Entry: 1198.7 gal
